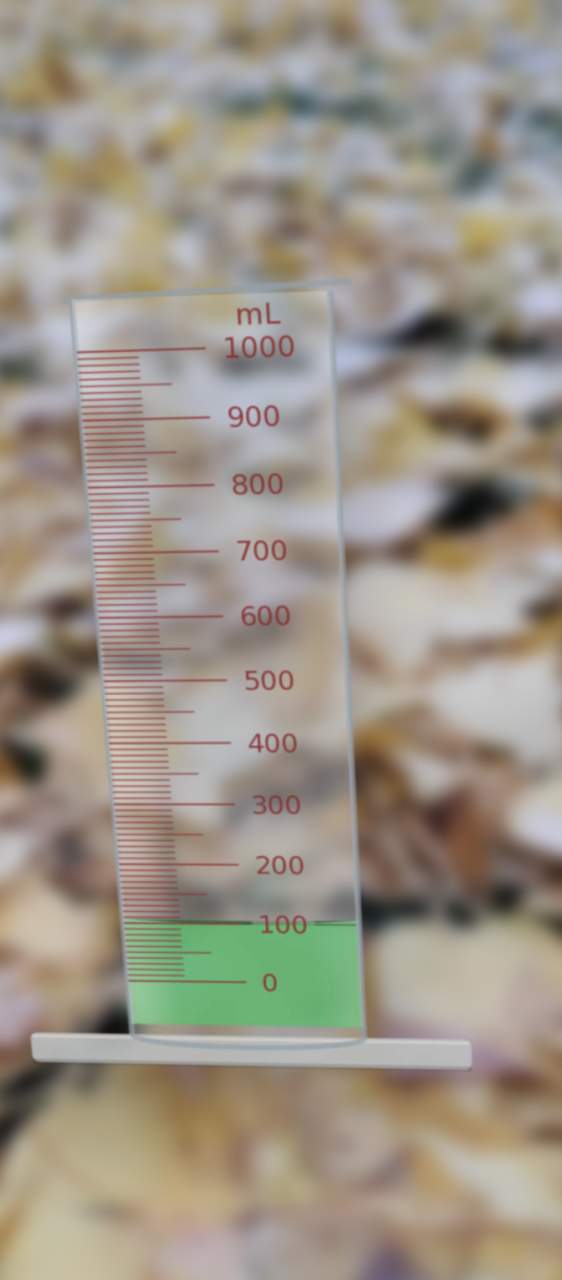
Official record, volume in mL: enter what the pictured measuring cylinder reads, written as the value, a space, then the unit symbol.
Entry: 100 mL
